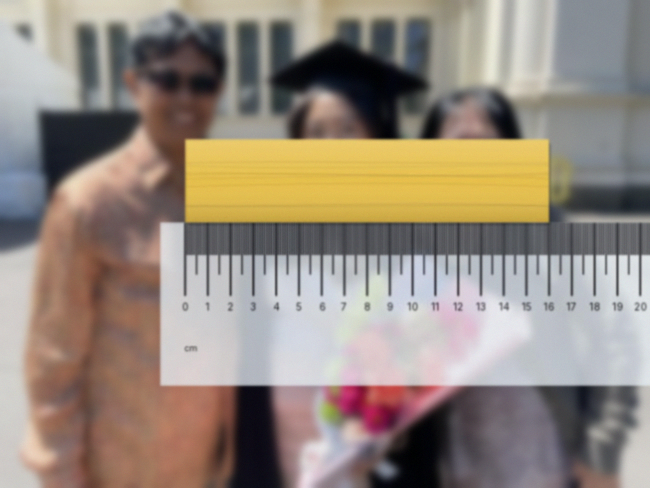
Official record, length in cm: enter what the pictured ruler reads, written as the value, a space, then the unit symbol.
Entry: 16 cm
